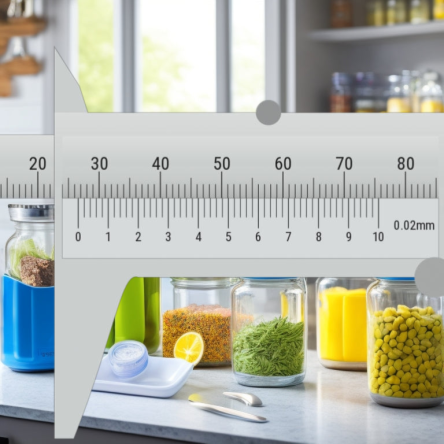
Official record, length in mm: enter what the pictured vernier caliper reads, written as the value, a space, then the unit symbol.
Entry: 26.6 mm
